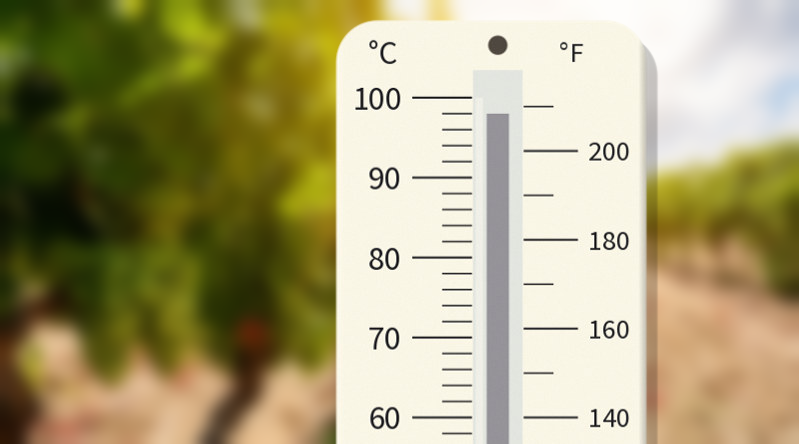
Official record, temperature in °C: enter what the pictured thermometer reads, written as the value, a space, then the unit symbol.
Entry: 98 °C
